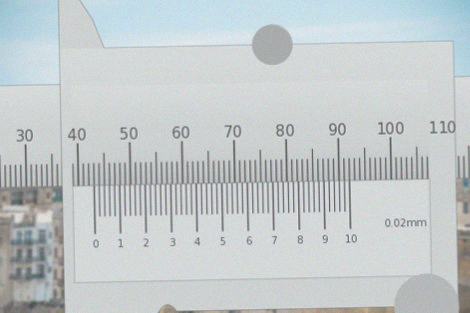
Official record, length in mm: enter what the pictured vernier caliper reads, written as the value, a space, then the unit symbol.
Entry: 43.0 mm
